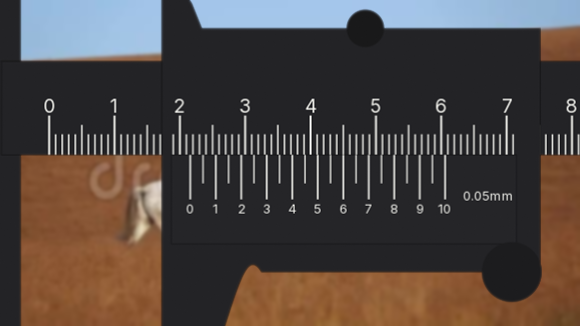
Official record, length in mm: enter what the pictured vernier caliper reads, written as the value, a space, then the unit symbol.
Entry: 21.6 mm
